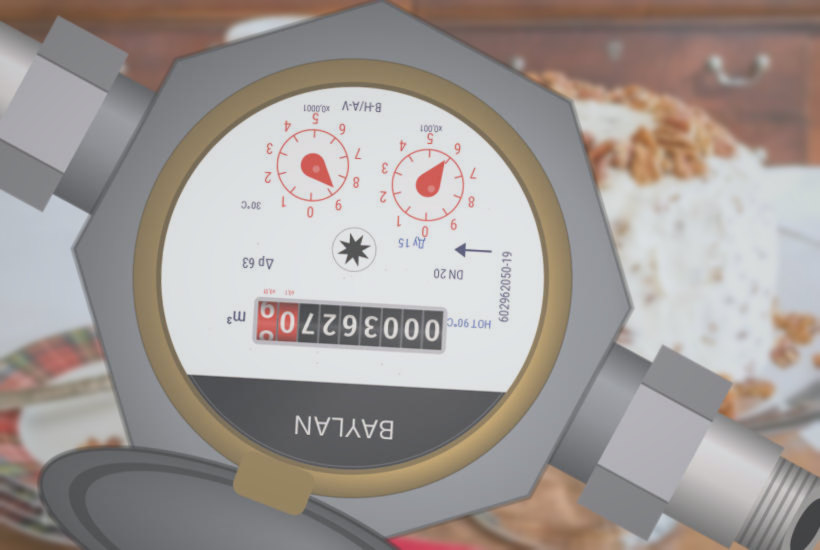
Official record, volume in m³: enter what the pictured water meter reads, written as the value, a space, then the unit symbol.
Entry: 3627.0858 m³
